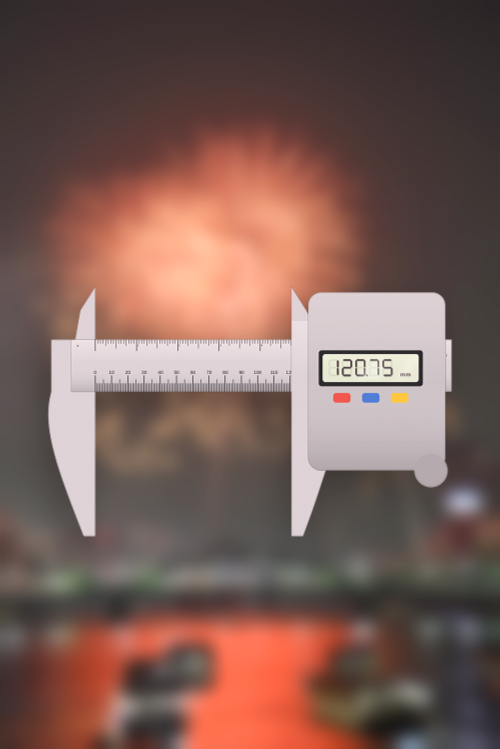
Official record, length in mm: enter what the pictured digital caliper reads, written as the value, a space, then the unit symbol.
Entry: 120.75 mm
